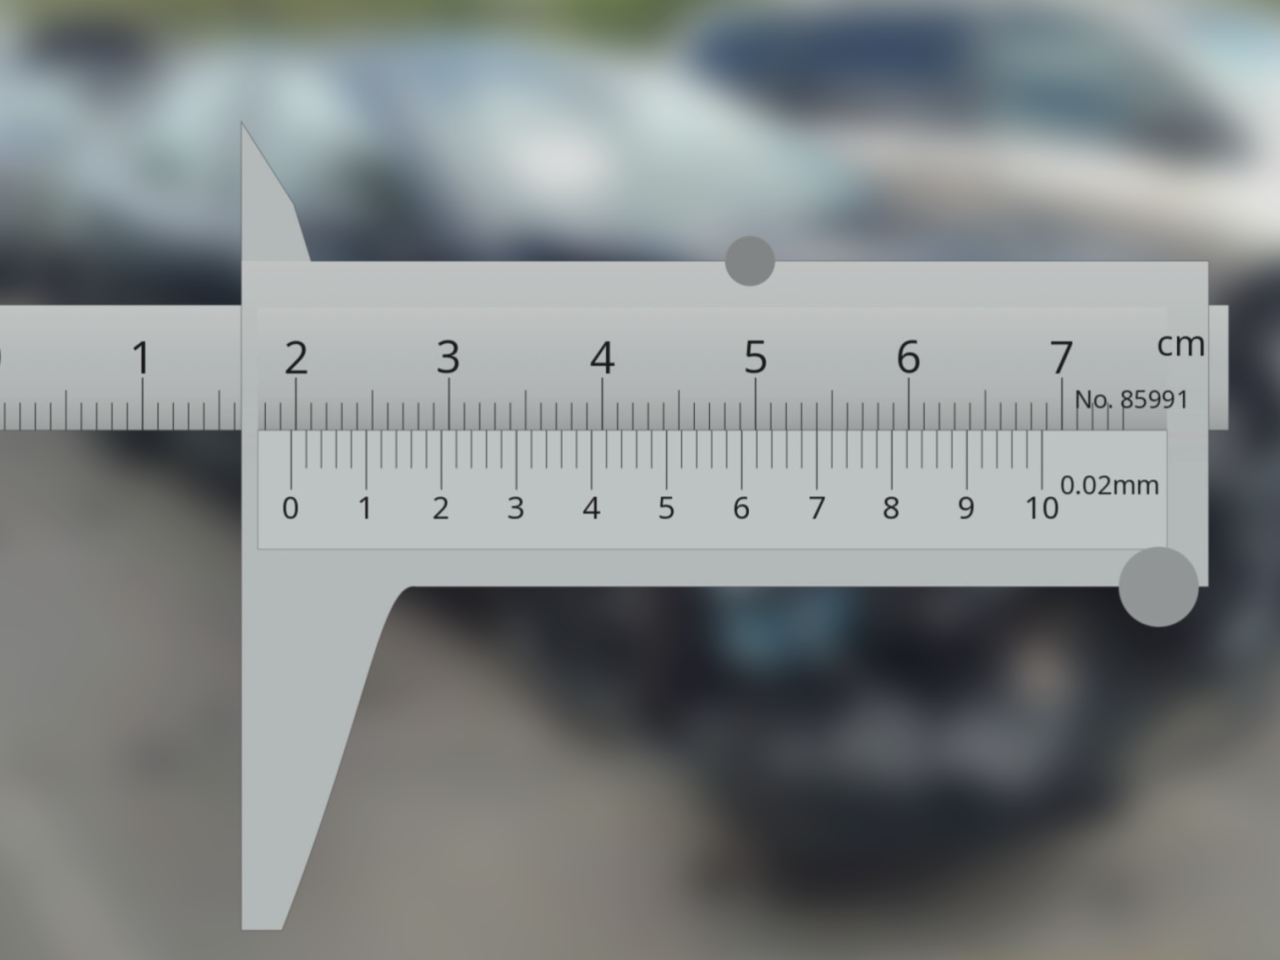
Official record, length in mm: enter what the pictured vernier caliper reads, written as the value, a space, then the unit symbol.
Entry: 19.7 mm
